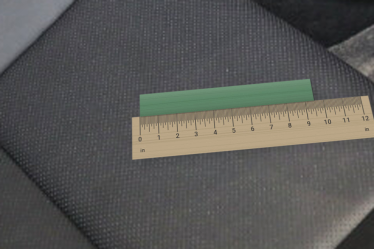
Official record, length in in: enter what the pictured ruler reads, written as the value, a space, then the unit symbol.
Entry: 9.5 in
